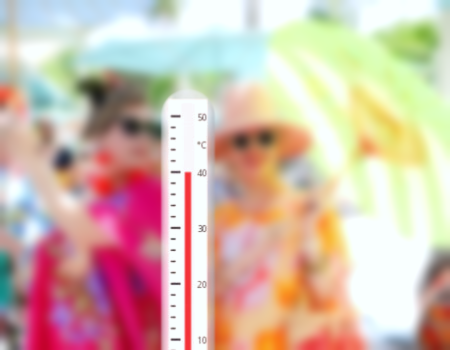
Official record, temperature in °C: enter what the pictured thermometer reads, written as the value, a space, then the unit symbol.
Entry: 40 °C
